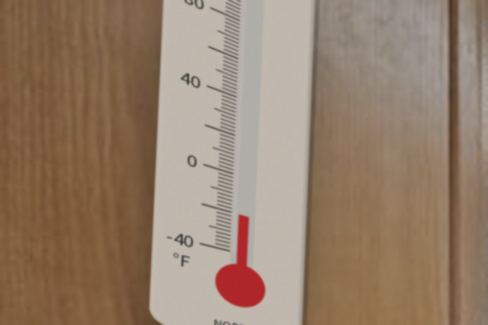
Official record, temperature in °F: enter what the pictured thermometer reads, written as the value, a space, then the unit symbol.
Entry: -20 °F
